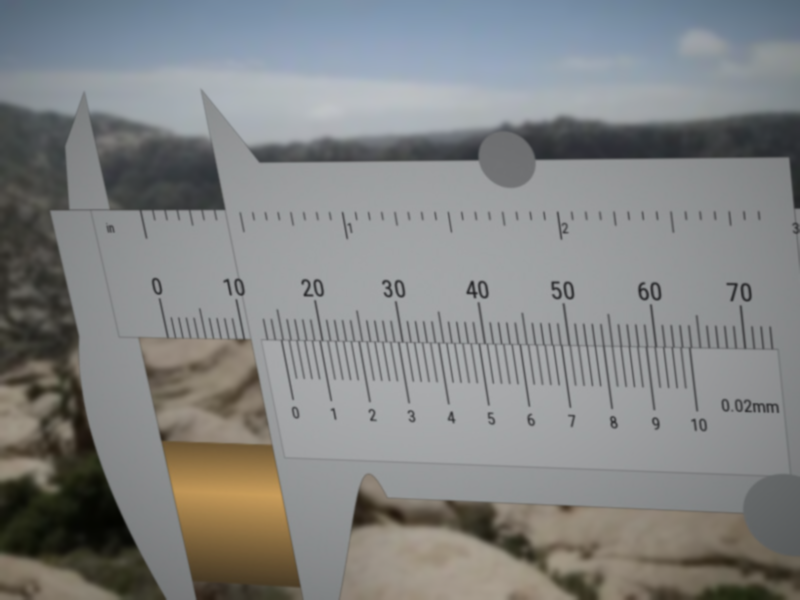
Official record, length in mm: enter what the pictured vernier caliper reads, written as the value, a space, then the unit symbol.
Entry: 14.8 mm
